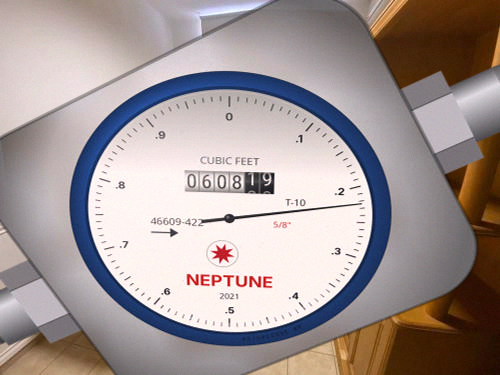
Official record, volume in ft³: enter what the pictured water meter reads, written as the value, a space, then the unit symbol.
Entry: 60819.22 ft³
